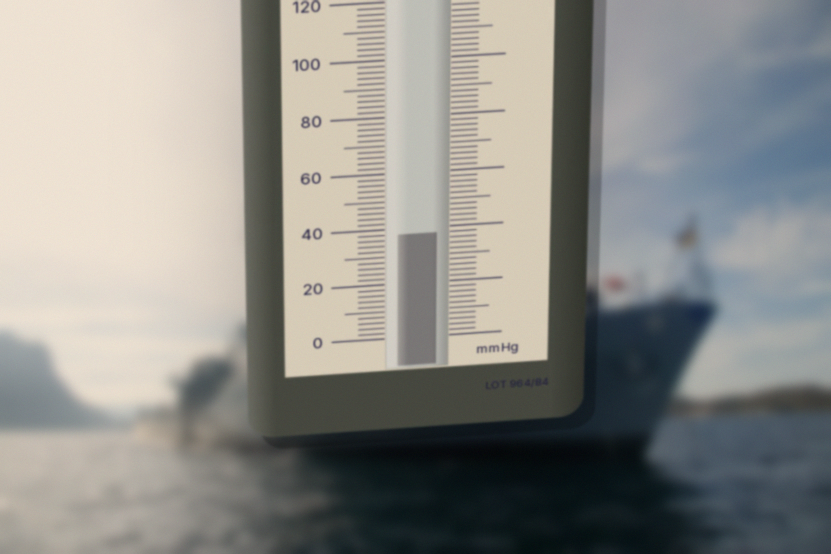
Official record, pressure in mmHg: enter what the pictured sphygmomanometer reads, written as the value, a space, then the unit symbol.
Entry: 38 mmHg
